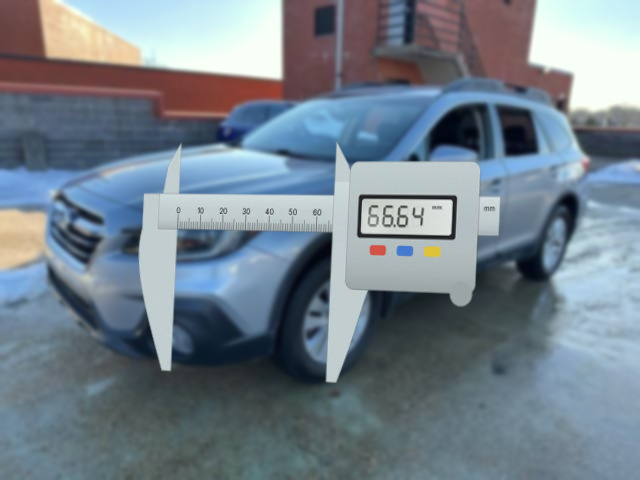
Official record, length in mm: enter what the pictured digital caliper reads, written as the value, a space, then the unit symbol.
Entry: 66.64 mm
